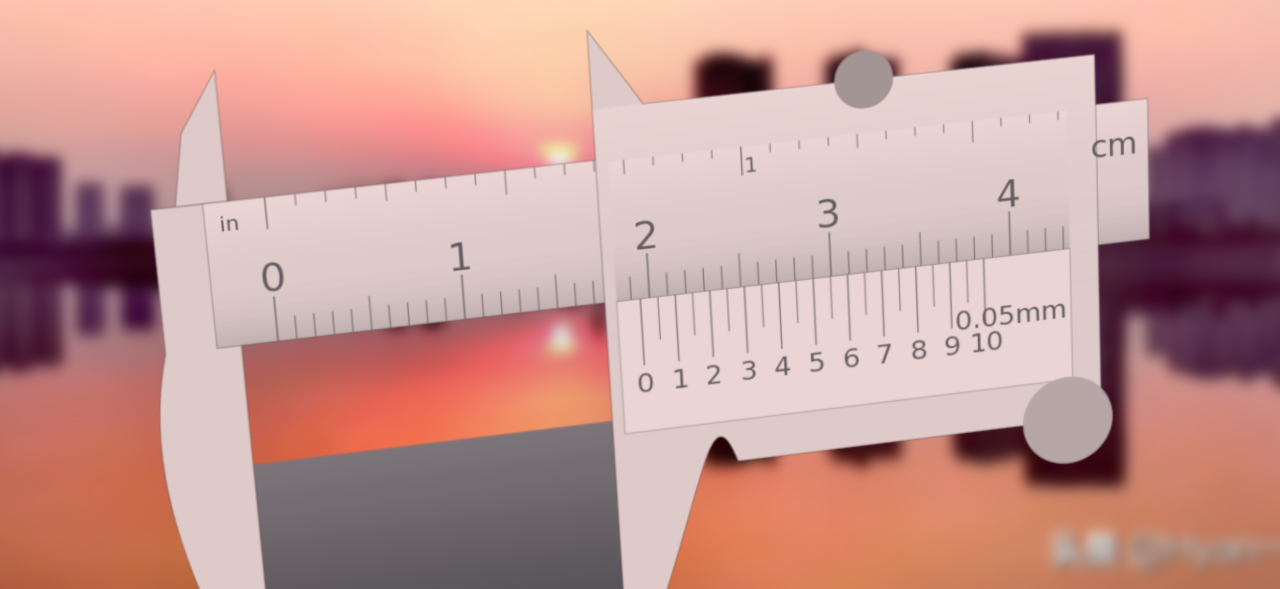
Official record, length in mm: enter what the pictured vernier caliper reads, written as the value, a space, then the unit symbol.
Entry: 19.5 mm
